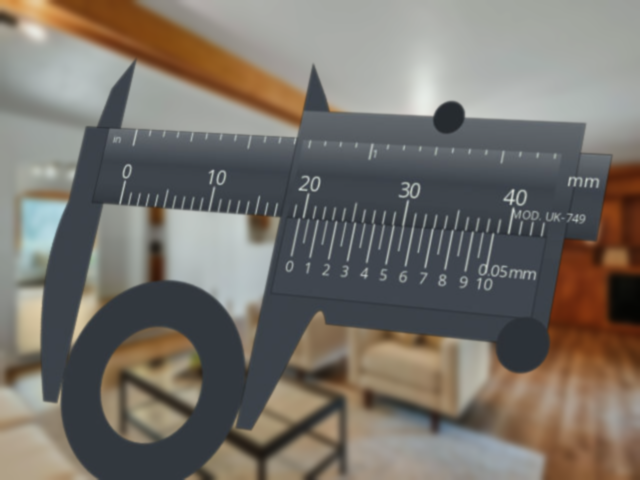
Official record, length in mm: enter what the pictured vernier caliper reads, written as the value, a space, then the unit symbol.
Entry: 19.6 mm
